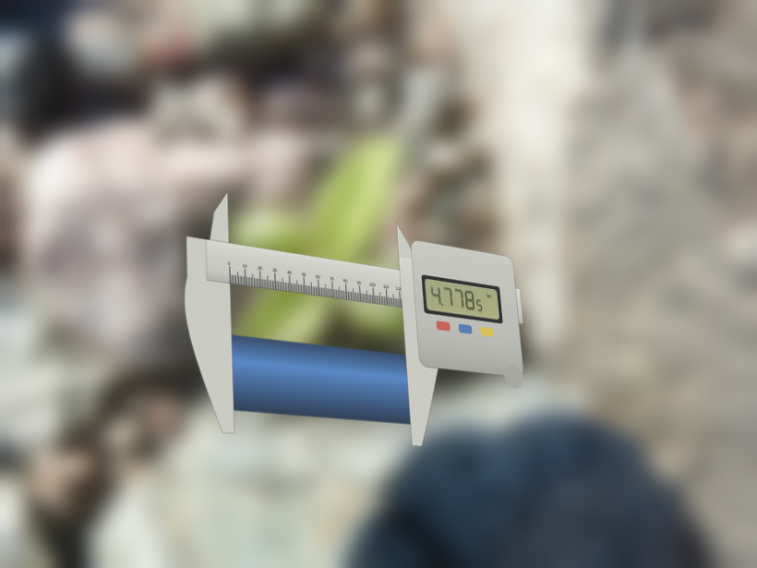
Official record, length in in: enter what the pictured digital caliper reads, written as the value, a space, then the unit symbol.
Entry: 4.7785 in
